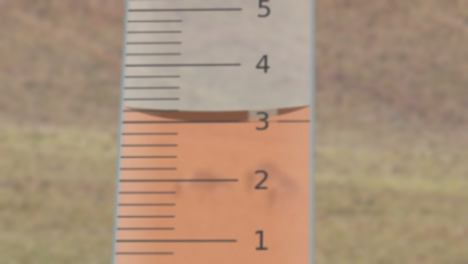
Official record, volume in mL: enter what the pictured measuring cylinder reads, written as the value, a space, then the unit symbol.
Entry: 3 mL
